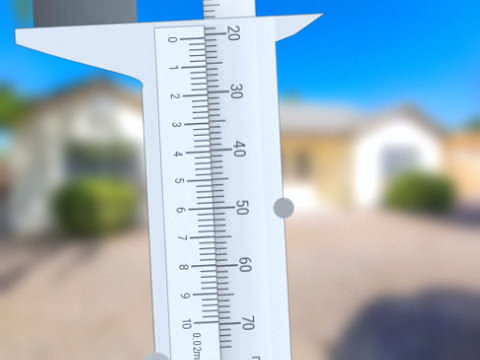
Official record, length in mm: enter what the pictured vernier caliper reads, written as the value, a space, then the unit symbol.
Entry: 20.6 mm
